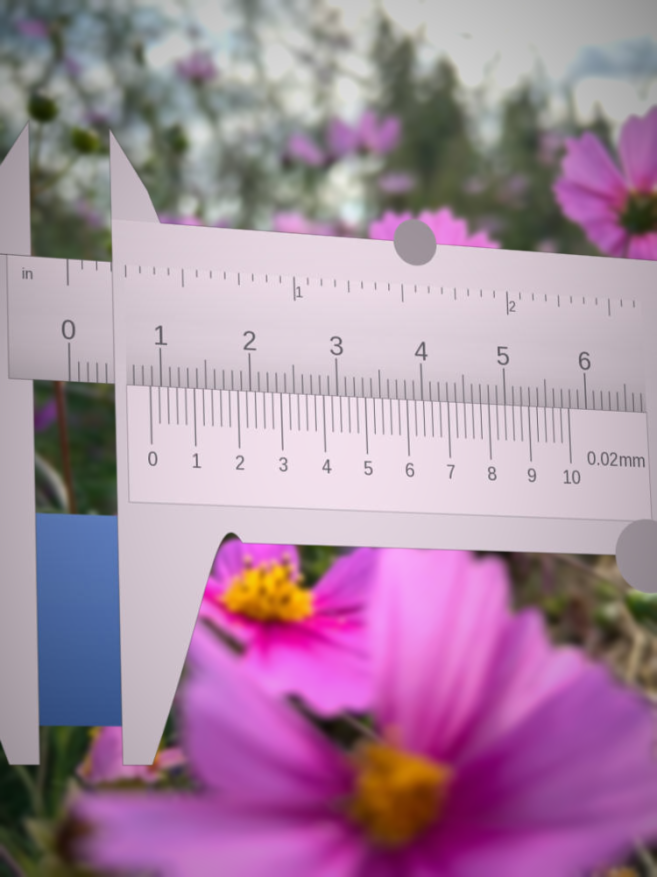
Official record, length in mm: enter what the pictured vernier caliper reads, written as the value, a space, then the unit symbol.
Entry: 8.8 mm
